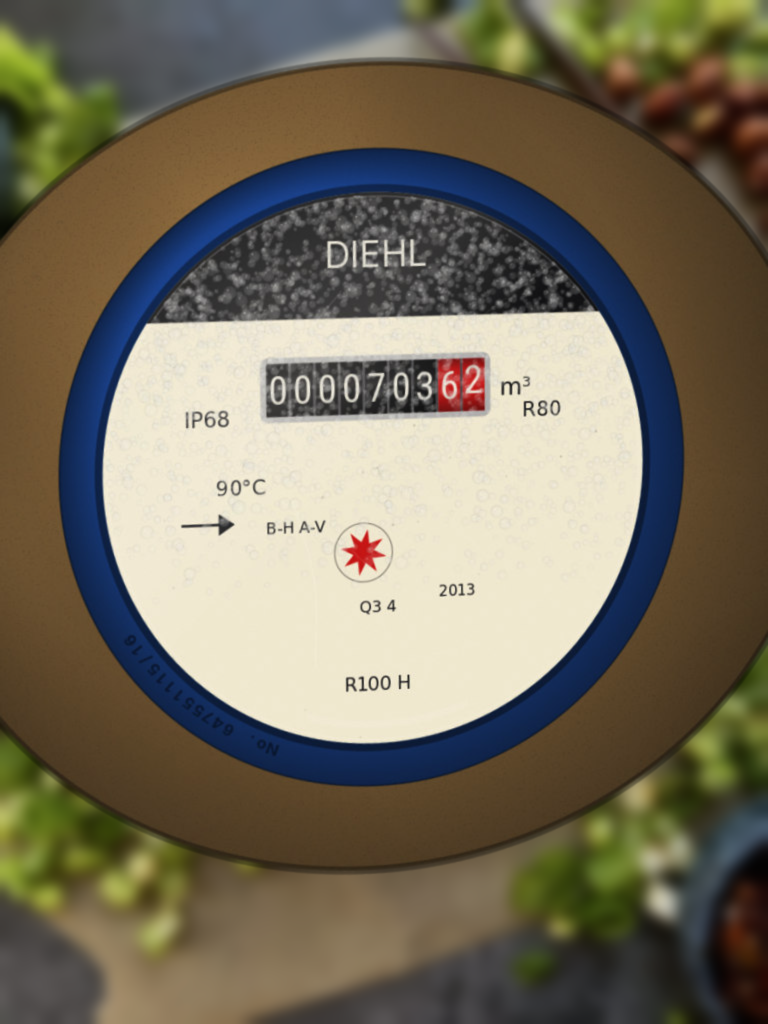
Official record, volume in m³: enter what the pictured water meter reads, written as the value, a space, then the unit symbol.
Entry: 703.62 m³
